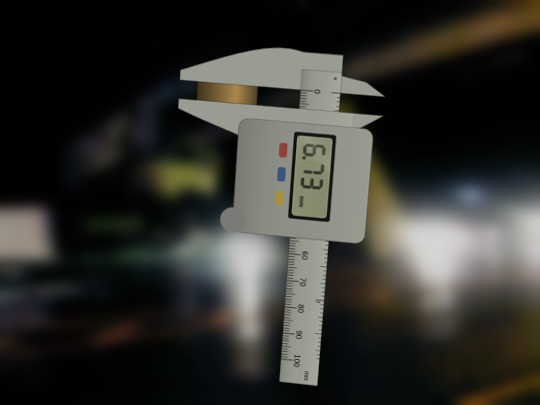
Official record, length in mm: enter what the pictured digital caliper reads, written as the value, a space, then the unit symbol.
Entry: 6.73 mm
